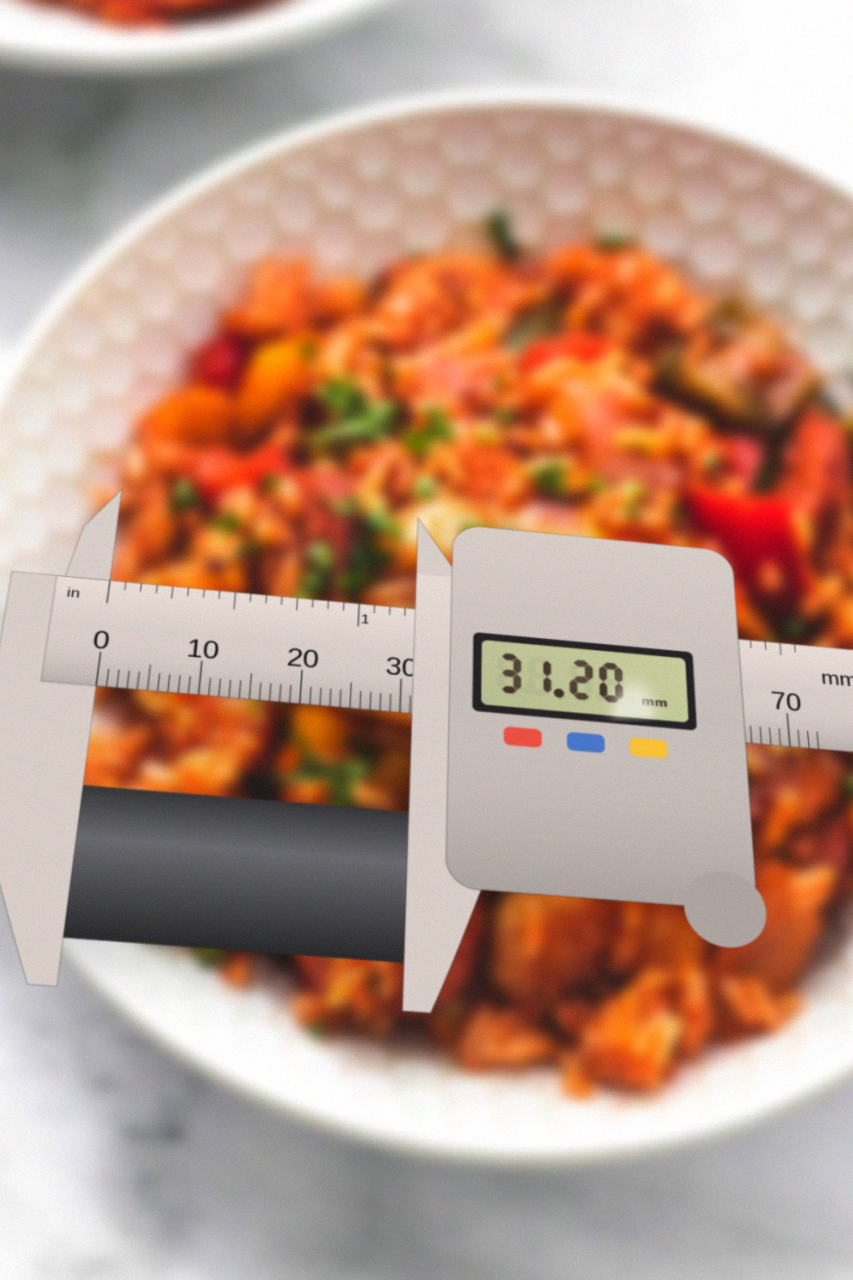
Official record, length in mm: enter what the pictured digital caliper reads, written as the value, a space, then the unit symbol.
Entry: 31.20 mm
